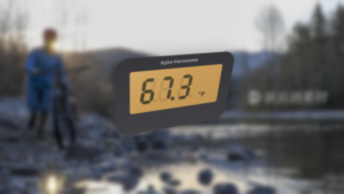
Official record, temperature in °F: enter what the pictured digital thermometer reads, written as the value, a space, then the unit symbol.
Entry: 67.3 °F
